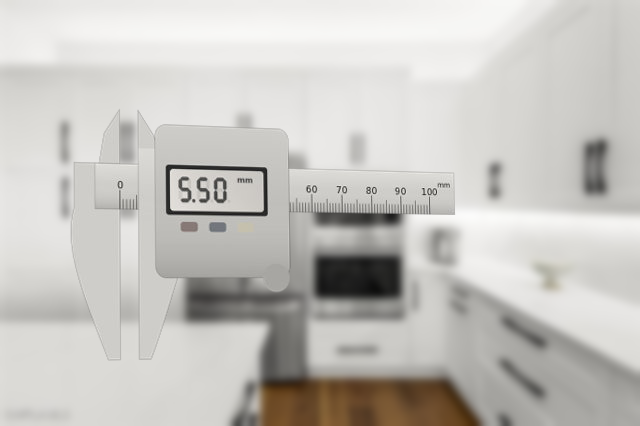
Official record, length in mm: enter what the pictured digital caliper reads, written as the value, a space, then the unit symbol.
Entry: 5.50 mm
